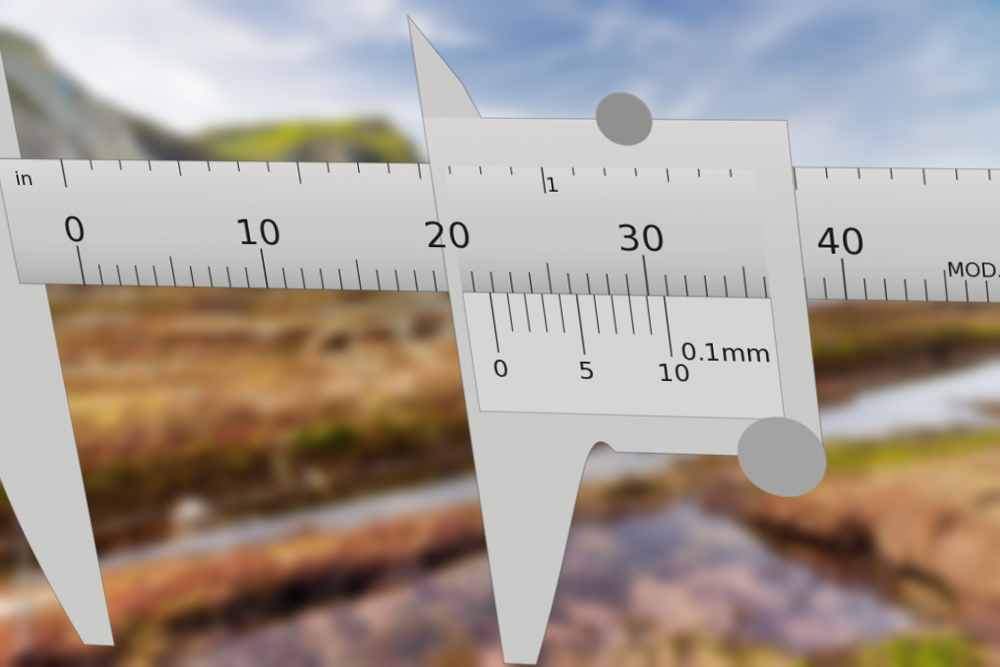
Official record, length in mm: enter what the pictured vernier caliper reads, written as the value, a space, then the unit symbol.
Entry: 21.8 mm
